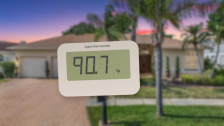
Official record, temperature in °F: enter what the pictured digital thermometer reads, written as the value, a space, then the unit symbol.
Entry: 90.7 °F
